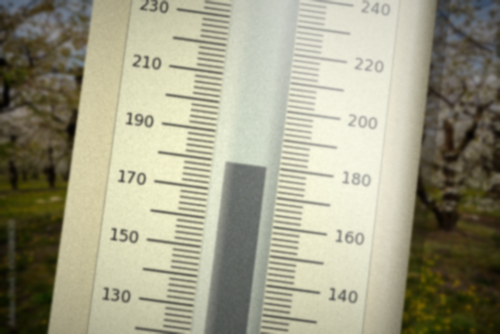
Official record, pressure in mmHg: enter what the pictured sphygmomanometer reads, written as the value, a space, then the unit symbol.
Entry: 180 mmHg
